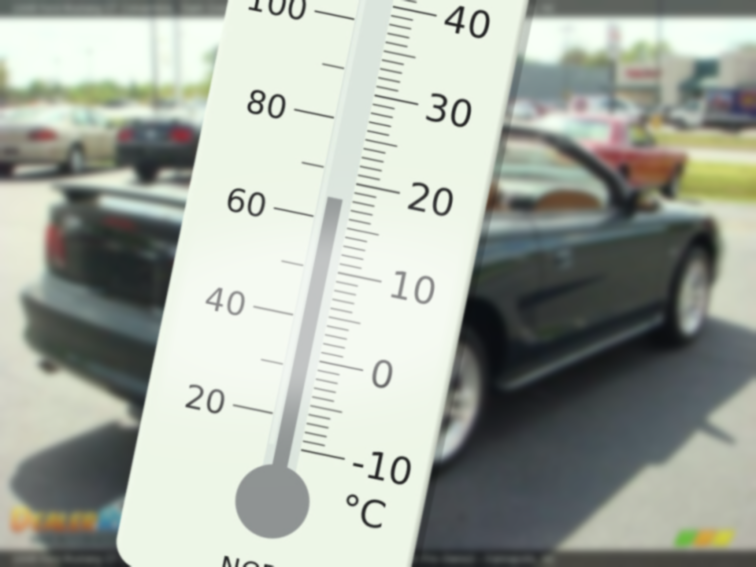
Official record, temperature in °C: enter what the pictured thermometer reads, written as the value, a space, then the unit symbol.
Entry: 18 °C
